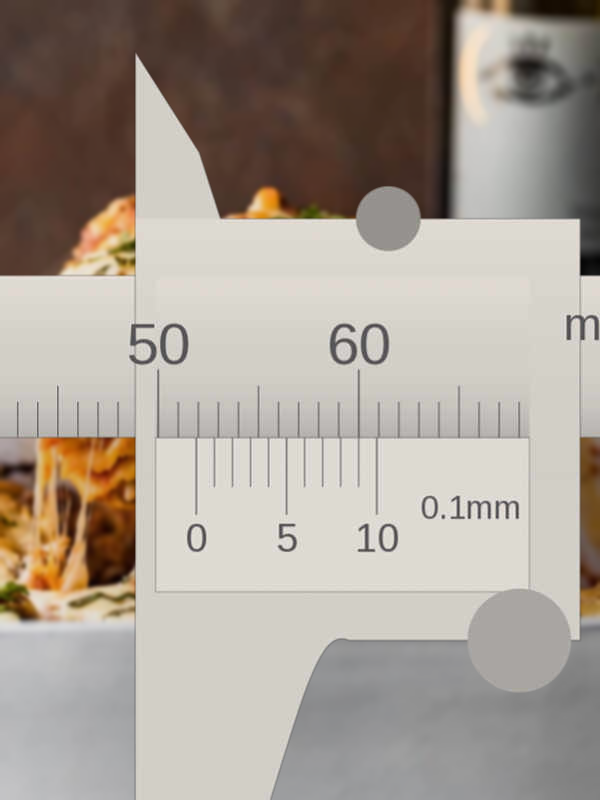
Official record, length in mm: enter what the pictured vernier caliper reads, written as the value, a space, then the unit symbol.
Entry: 51.9 mm
